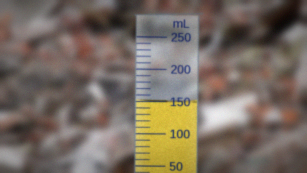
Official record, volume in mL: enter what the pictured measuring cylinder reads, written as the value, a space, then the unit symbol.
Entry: 150 mL
